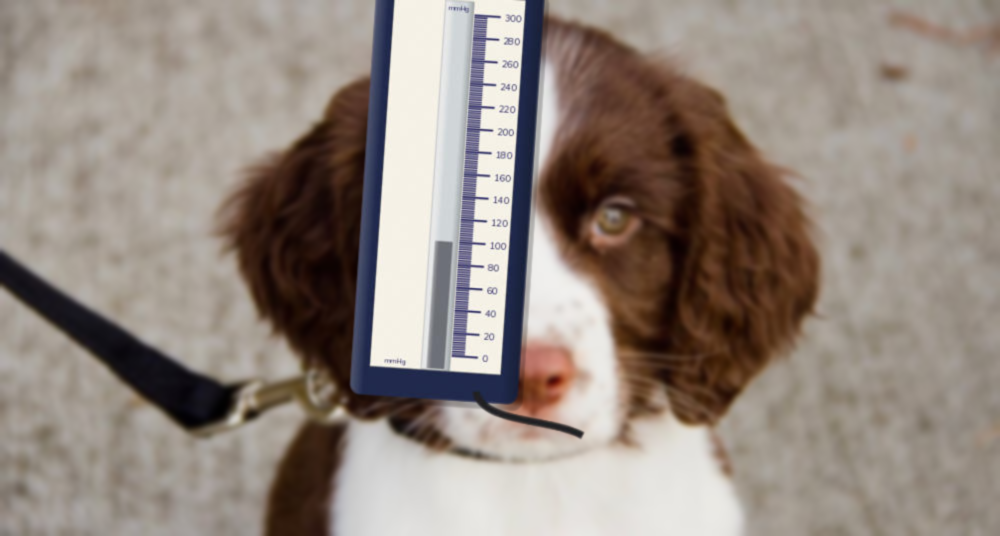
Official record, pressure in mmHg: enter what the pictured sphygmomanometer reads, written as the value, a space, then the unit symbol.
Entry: 100 mmHg
